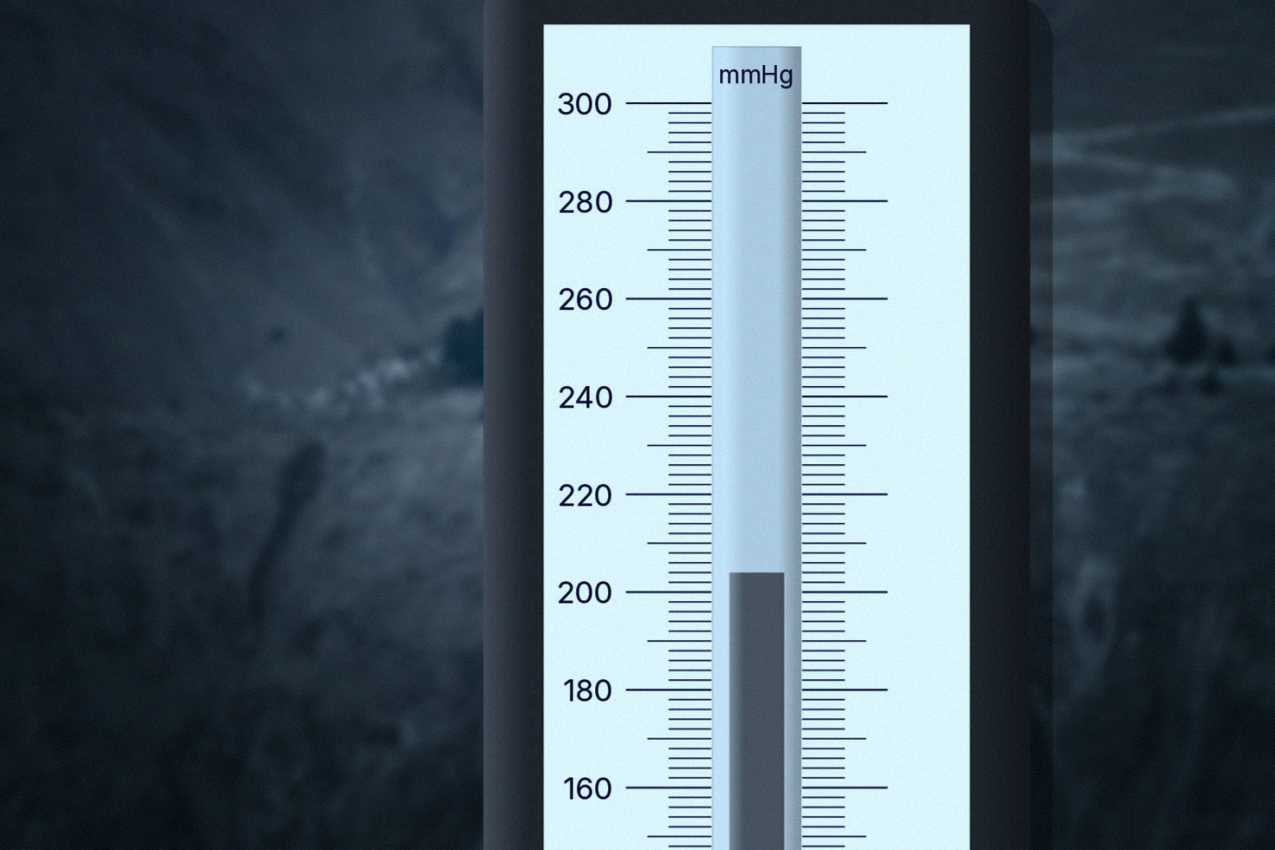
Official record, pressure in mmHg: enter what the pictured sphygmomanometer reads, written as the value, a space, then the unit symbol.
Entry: 204 mmHg
